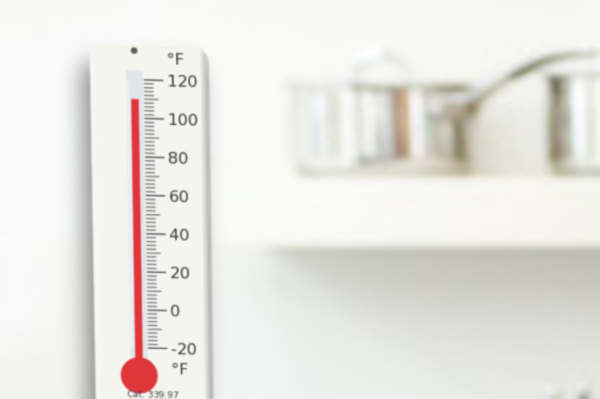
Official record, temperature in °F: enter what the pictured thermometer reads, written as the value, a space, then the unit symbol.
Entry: 110 °F
